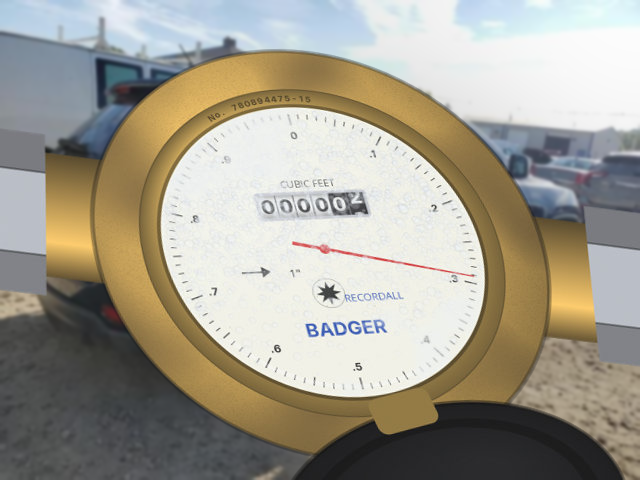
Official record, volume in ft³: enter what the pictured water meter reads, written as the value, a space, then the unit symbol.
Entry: 2.29 ft³
